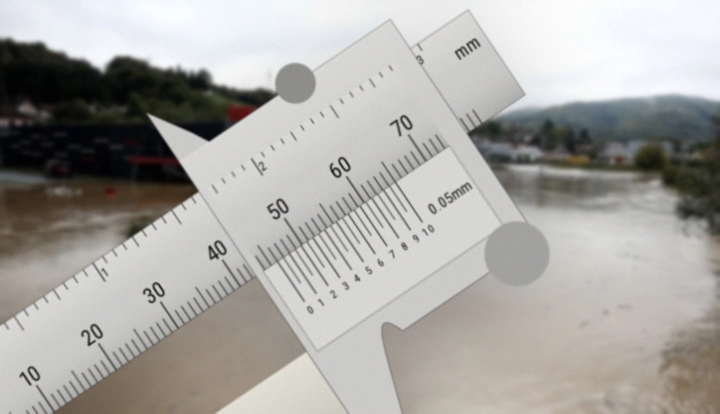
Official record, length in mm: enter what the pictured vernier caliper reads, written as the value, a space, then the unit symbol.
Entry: 46.0 mm
